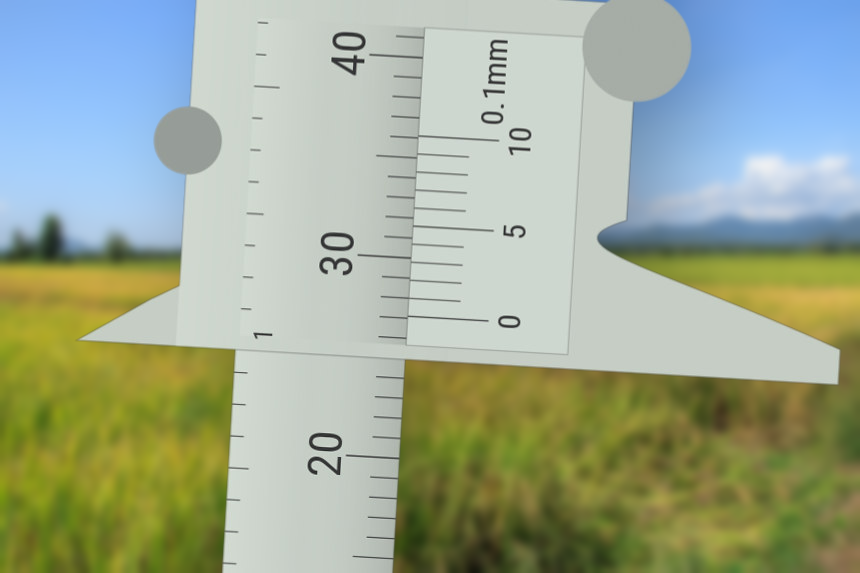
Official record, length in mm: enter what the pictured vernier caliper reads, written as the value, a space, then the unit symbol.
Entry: 27.1 mm
